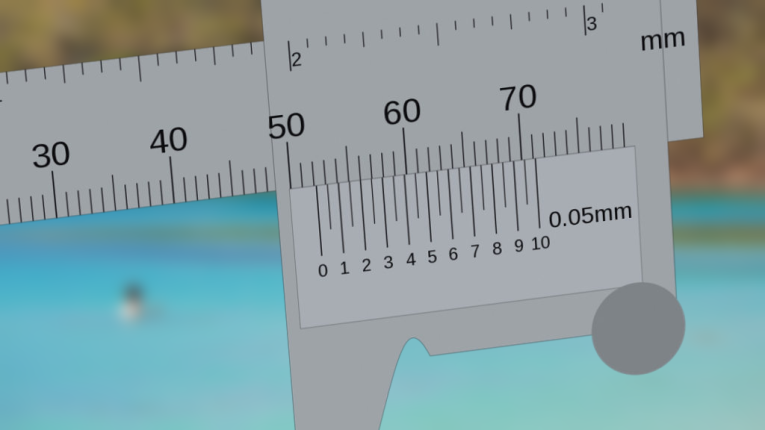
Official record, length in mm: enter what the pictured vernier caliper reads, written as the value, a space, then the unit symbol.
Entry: 52.2 mm
